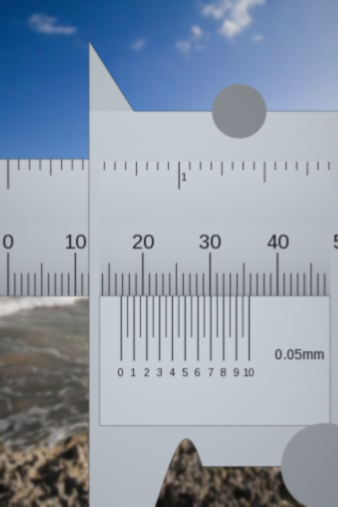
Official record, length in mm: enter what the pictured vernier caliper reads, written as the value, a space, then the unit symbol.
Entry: 16.8 mm
